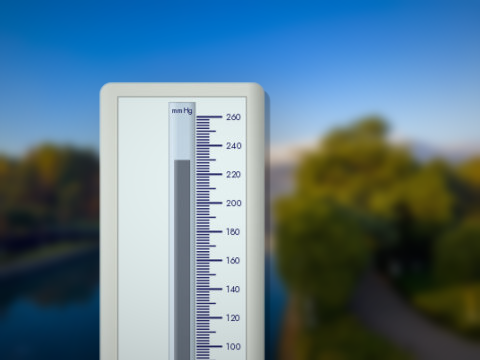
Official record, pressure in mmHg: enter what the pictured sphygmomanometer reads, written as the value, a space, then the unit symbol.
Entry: 230 mmHg
